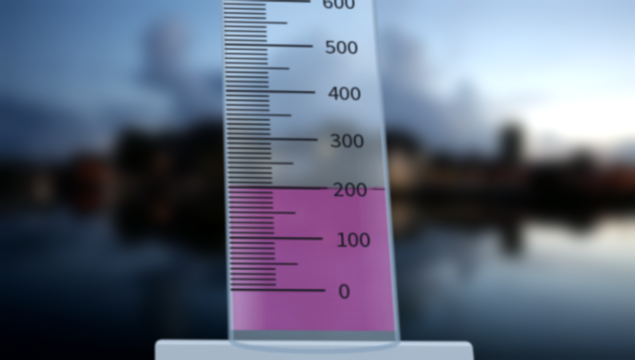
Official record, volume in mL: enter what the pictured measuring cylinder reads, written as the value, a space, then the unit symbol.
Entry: 200 mL
